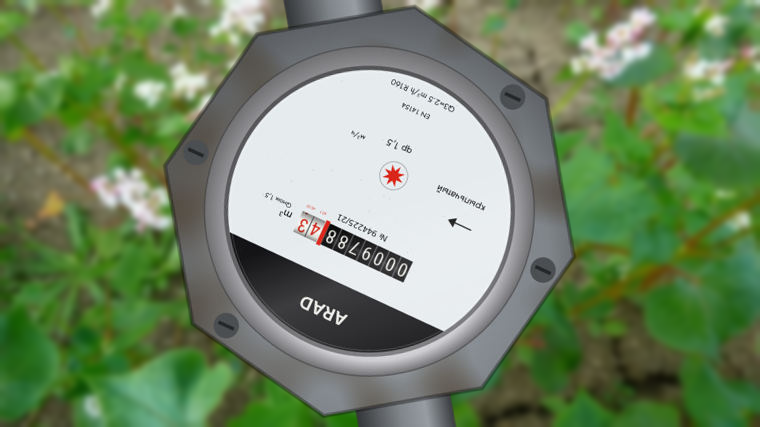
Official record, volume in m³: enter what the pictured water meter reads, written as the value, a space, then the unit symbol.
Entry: 9788.43 m³
